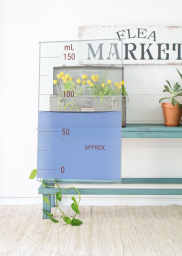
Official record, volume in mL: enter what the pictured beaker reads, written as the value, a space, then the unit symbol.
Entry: 75 mL
